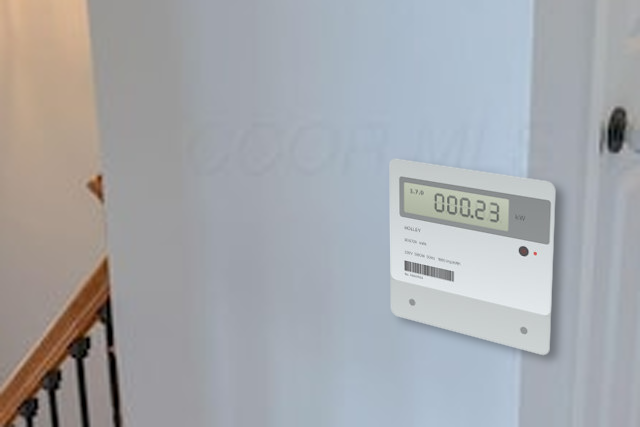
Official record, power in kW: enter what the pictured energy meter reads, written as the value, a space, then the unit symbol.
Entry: 0.23 kW
